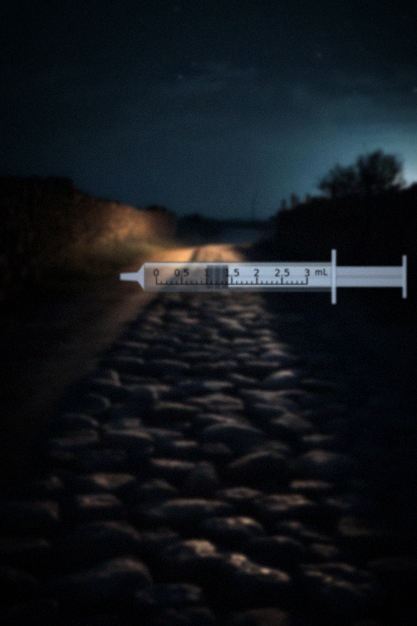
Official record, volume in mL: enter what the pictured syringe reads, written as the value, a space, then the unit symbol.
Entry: 1 mL
